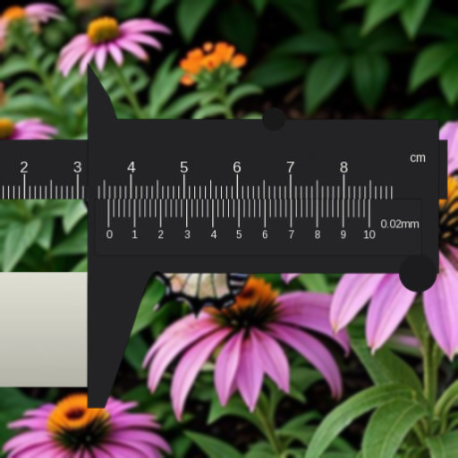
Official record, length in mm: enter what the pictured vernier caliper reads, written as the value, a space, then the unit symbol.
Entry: 35.8 mm
